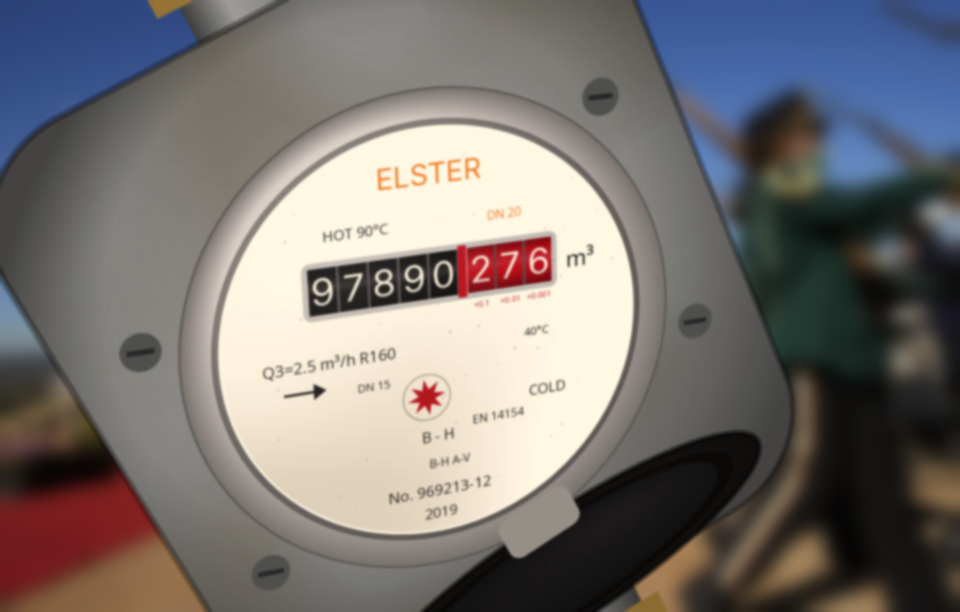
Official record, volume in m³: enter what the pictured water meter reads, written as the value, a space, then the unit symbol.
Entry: 97890.276 m³
